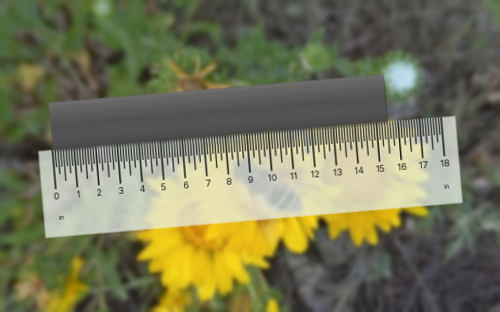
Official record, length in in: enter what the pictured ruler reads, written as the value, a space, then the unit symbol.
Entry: 15.5 in
